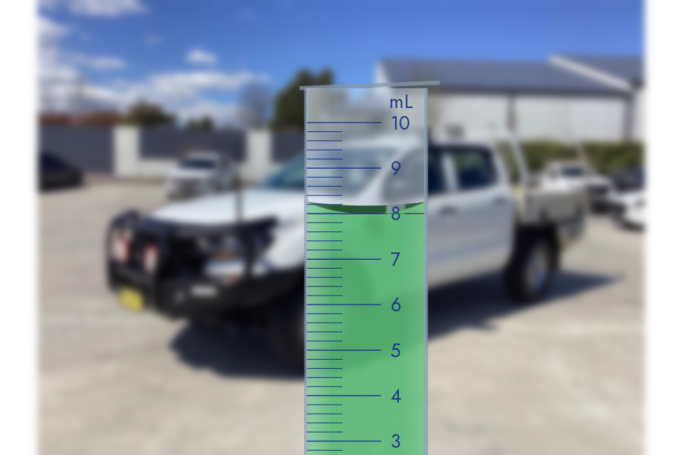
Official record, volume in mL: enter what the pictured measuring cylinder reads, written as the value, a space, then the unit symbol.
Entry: 8 mL
